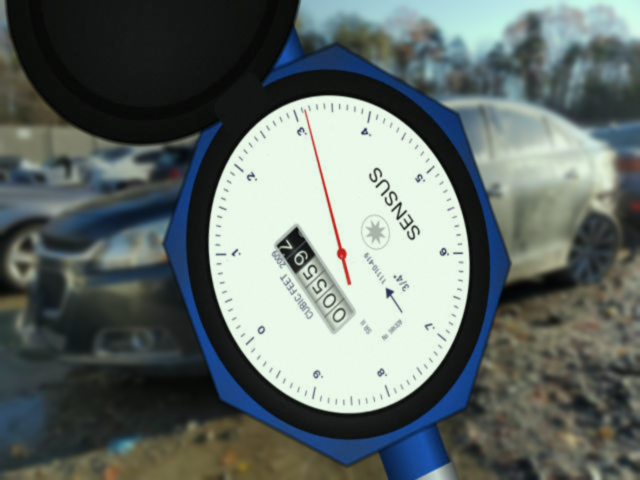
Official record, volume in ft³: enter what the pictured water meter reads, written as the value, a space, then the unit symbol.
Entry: 5592.31 ft³
